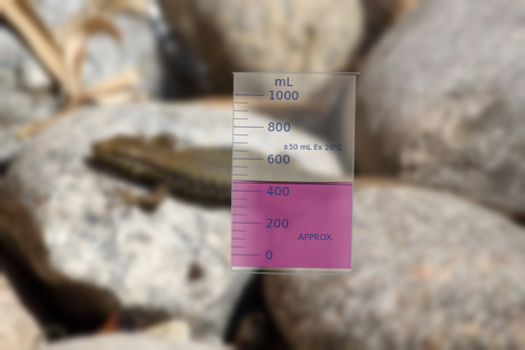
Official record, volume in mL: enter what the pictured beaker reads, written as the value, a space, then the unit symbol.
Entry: 450 mL
